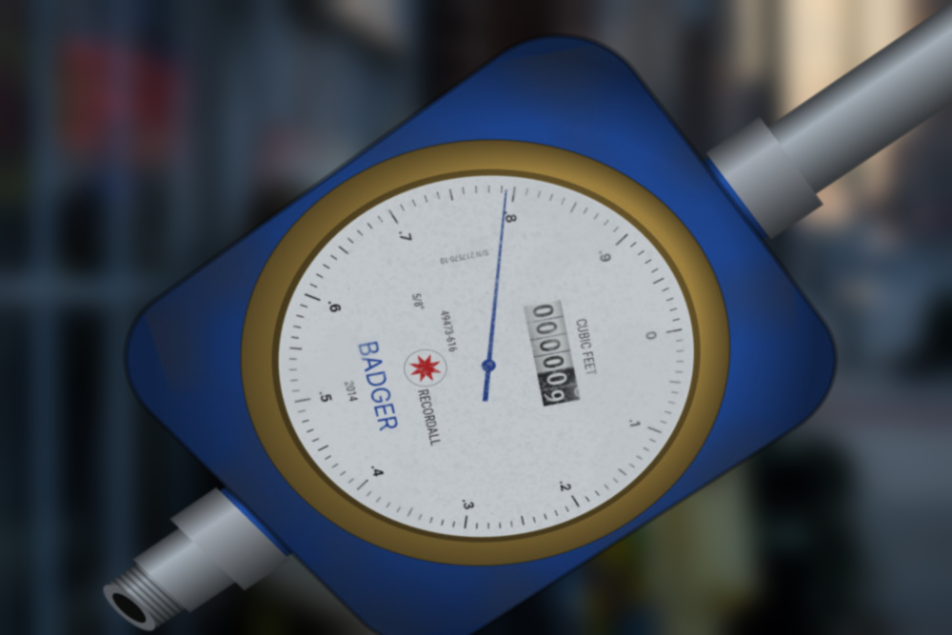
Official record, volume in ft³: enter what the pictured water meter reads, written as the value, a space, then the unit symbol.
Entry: 8.79 ft³
